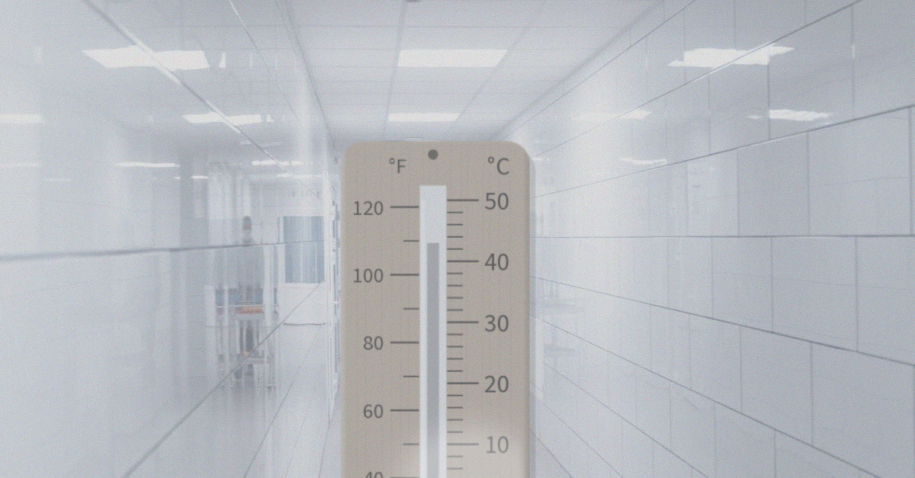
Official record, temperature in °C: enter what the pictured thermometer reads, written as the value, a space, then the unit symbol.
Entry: 43 °C
